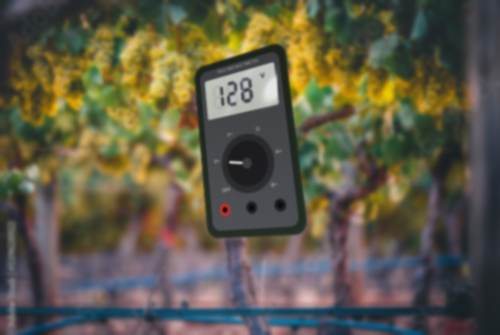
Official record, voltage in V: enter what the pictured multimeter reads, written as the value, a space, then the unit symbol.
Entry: 128 V
